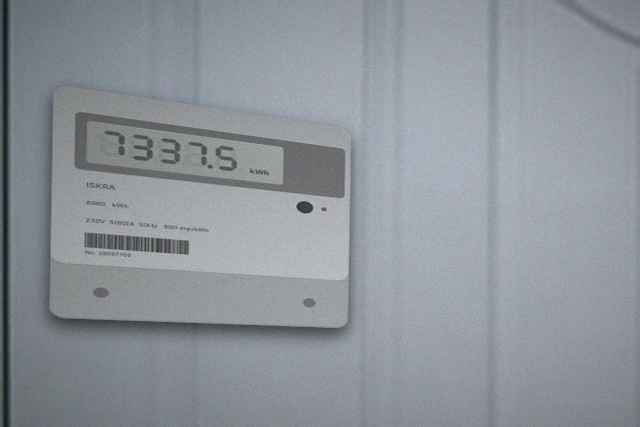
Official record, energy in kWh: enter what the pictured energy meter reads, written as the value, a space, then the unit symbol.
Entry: 7337.5 kWh
